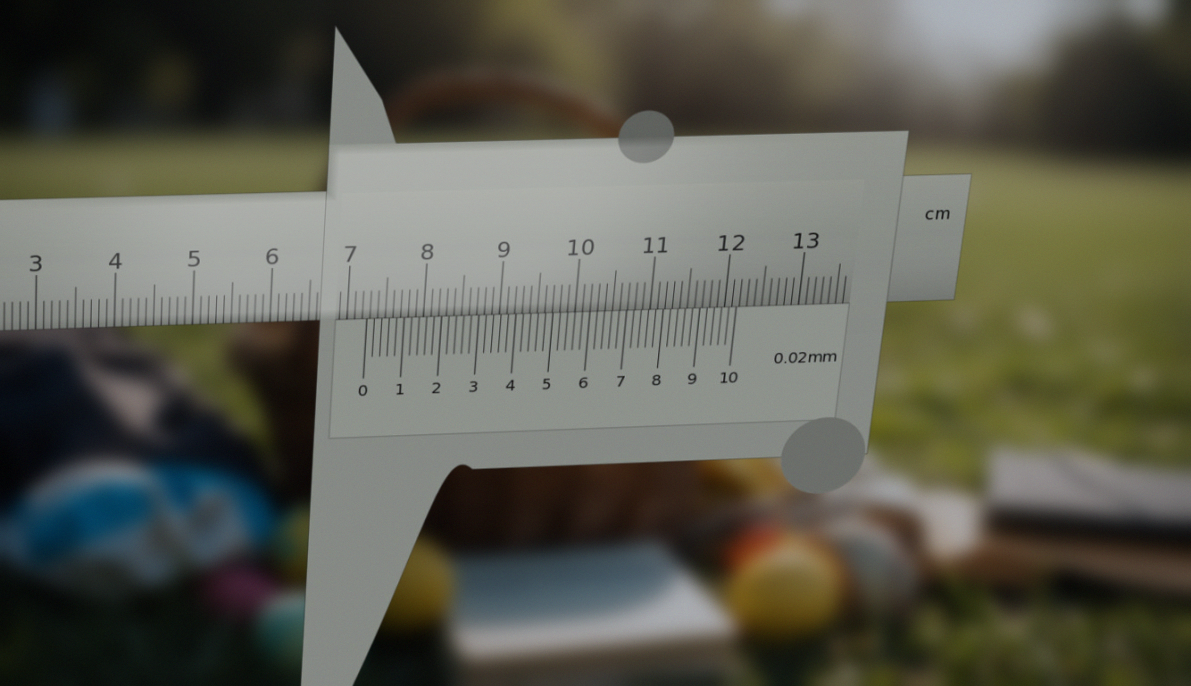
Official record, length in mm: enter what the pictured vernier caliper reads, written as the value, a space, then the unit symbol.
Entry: 72.6 mm
